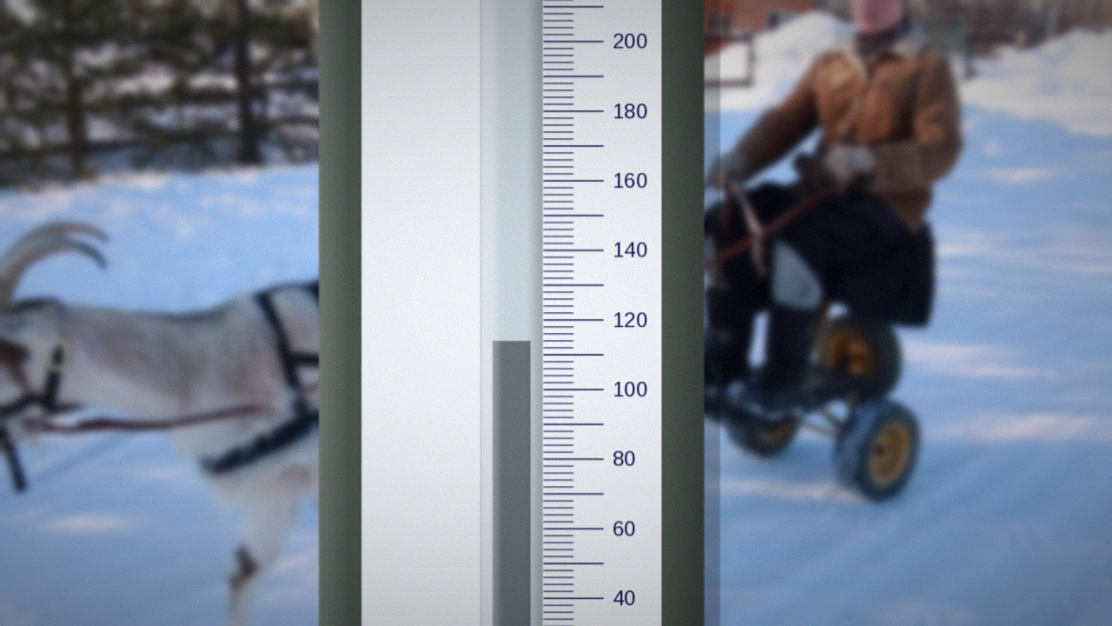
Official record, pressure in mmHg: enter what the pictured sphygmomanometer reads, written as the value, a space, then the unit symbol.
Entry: 114 mmHg
